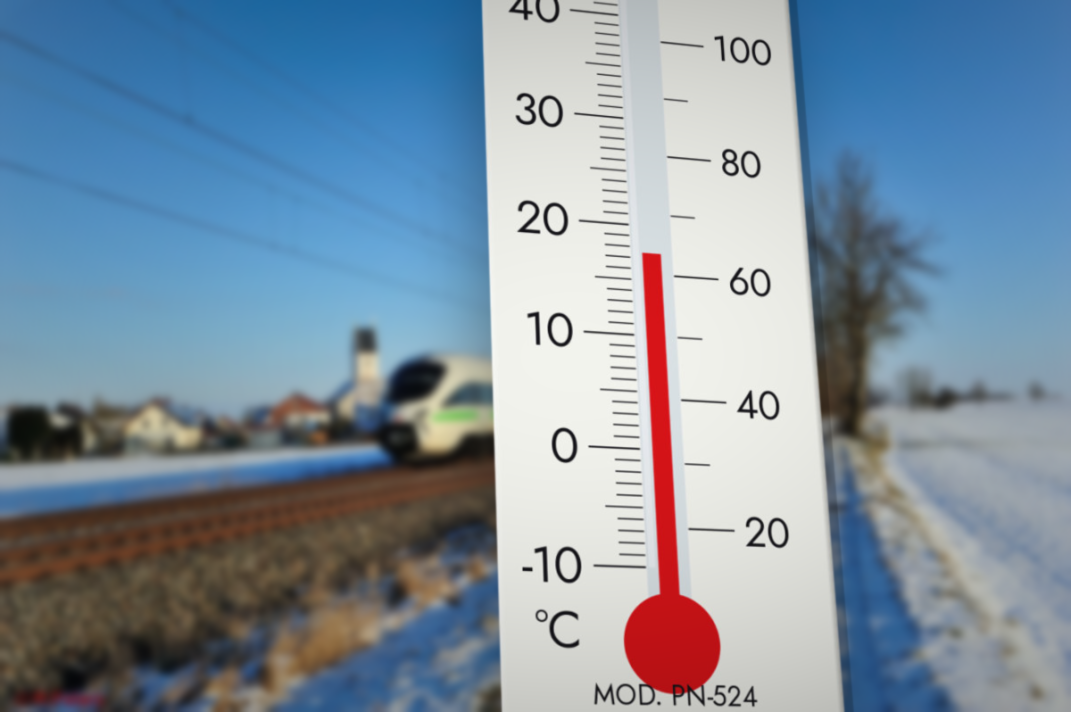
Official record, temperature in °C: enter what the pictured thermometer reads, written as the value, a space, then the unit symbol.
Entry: 17.5 °C
